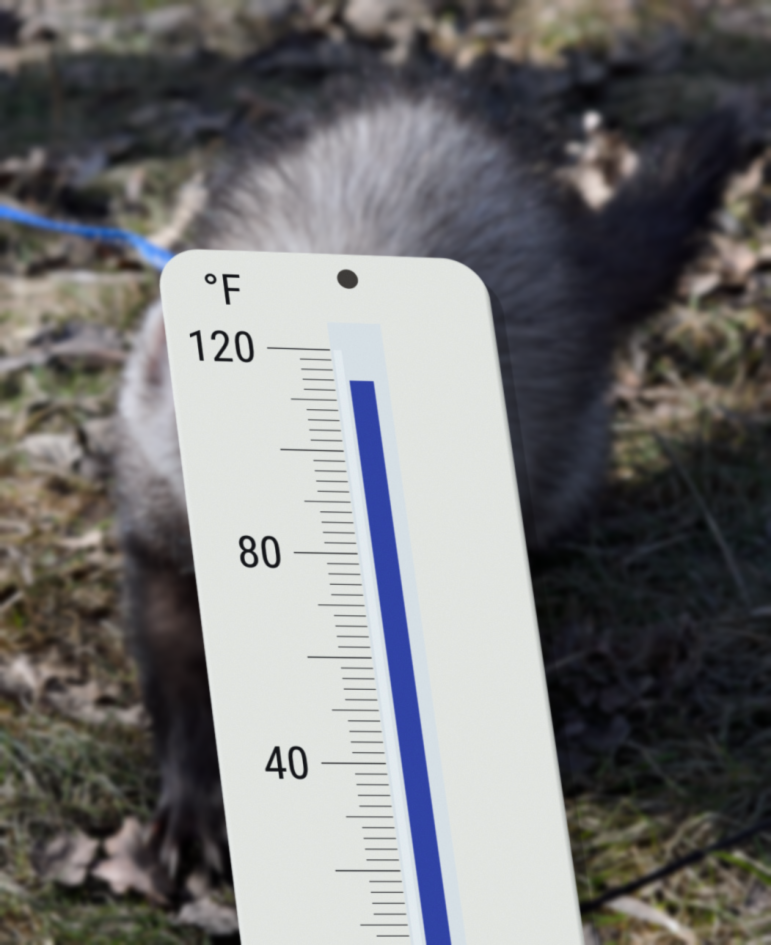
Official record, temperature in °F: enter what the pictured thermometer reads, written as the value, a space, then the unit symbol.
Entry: 114 °F
